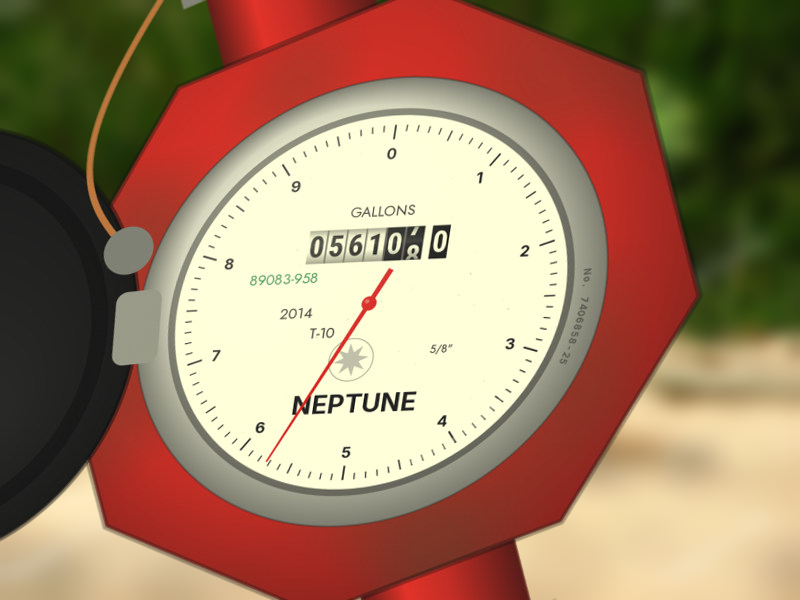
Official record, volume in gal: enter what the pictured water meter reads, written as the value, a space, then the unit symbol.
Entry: 561075.7 gal
